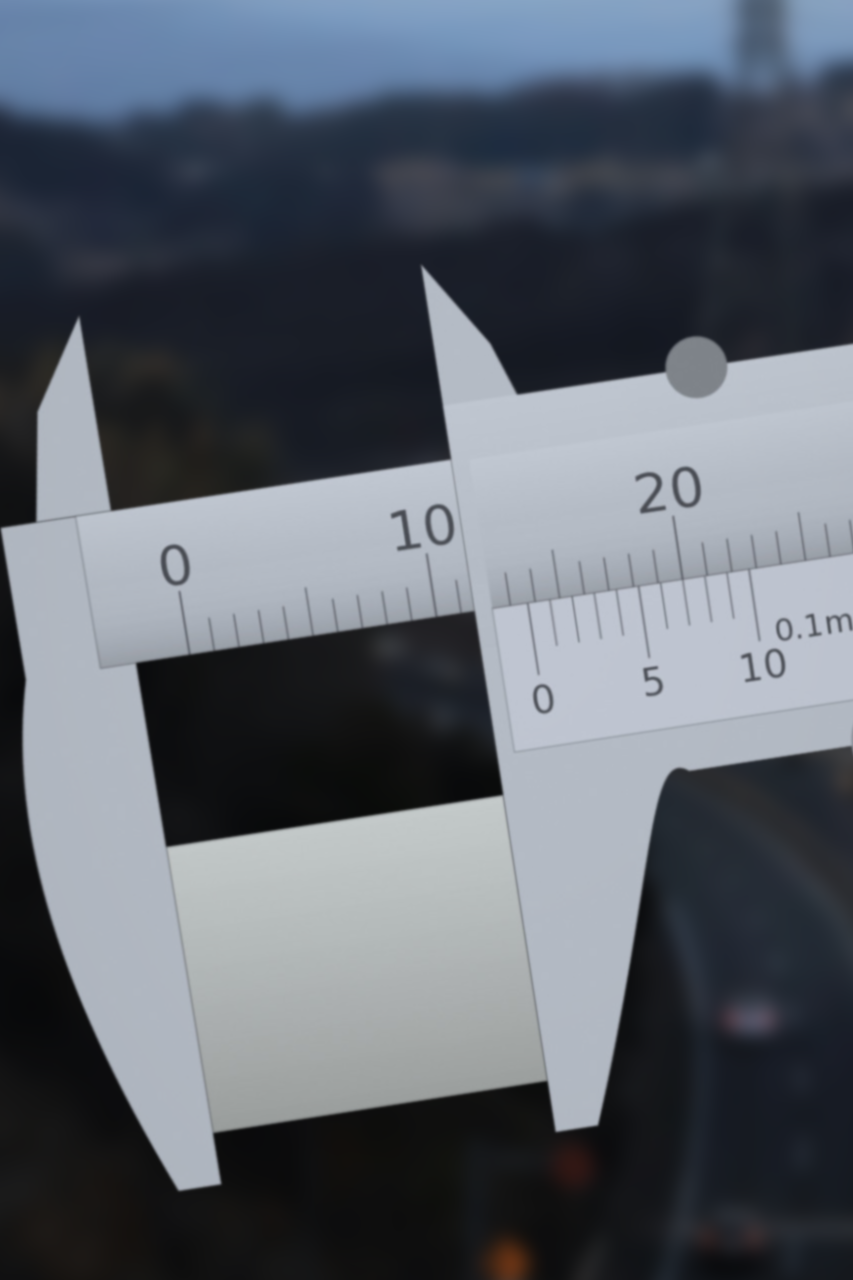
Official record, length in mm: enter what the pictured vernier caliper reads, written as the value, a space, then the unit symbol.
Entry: 13.7 mm
